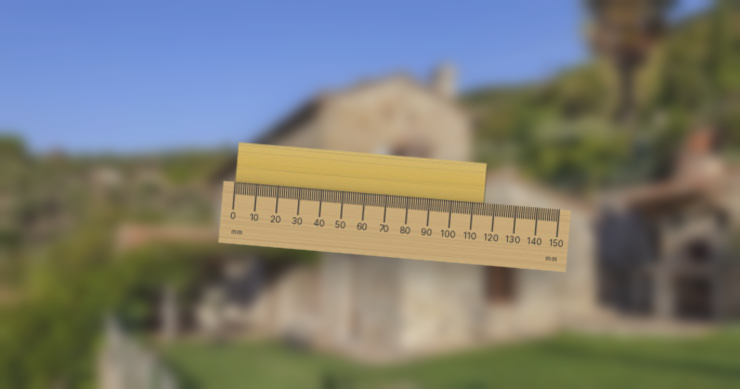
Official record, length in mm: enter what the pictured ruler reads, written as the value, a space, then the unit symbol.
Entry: 115 mm
